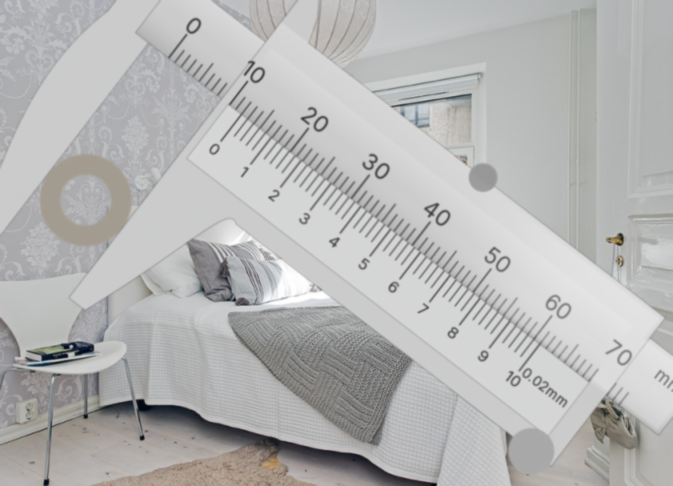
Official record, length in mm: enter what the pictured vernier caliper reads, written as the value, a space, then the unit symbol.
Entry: 12.0 mm
